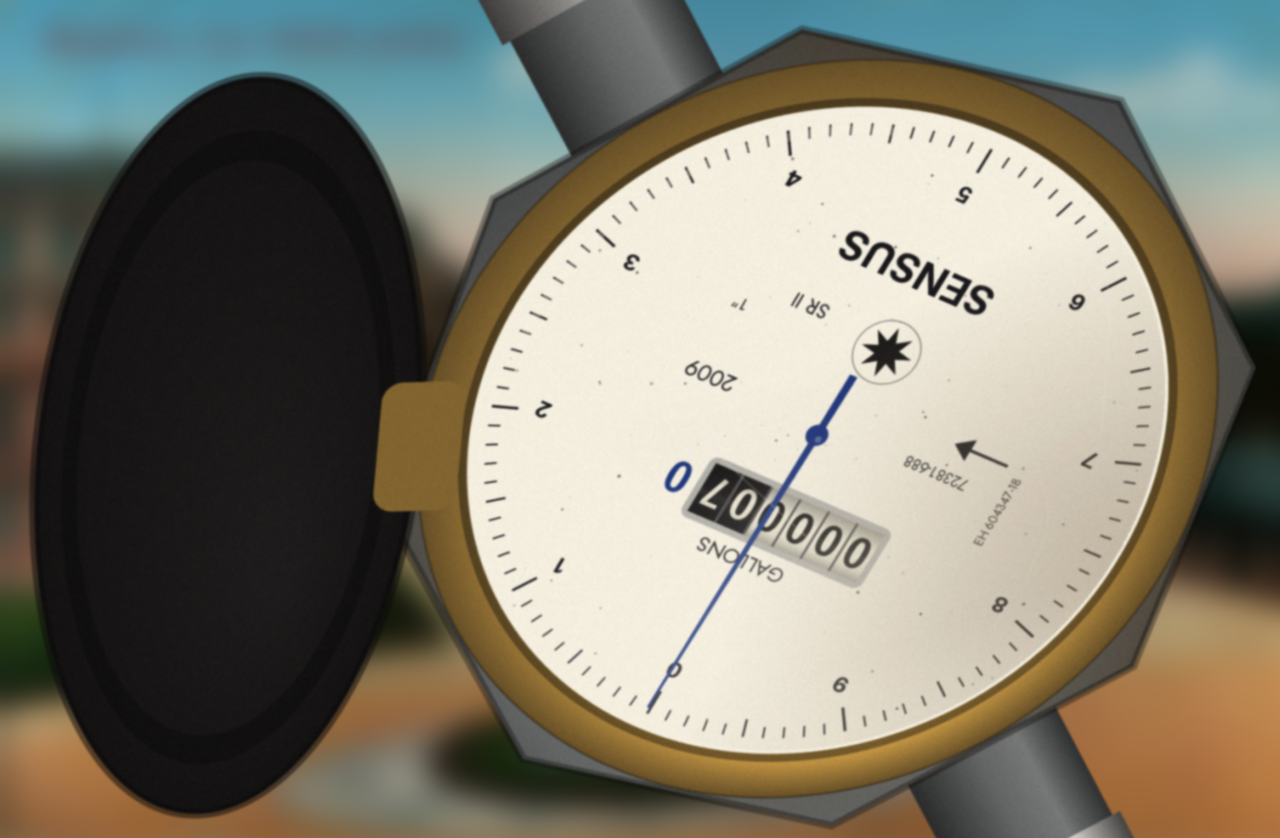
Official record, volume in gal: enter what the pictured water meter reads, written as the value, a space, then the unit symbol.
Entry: 70.0 gal
